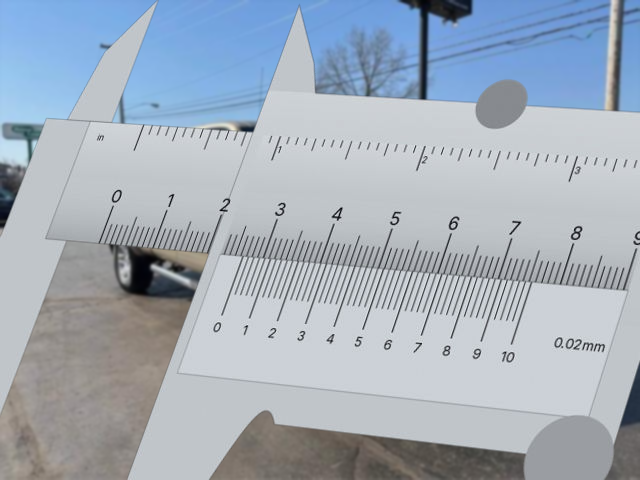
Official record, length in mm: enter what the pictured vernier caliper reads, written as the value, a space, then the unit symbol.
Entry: 26.4 mm
